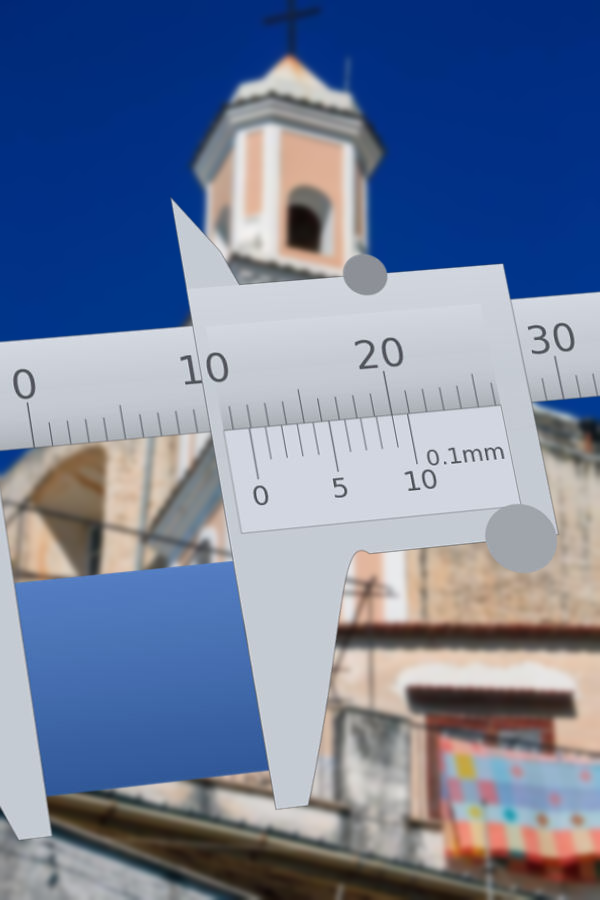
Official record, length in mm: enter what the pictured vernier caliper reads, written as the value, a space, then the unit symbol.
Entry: 11.9 mm
